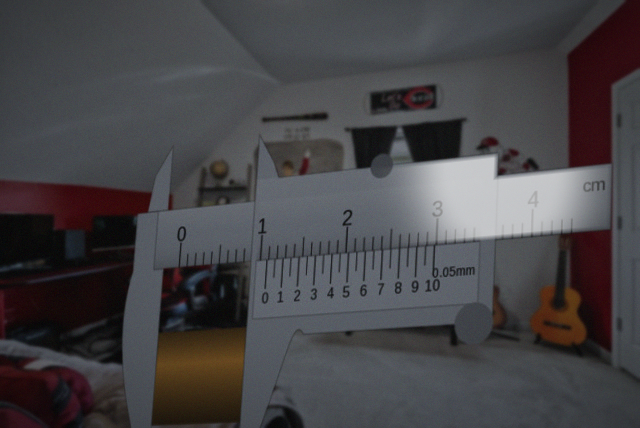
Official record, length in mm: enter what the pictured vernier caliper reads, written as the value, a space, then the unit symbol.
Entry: 10.8 mm
